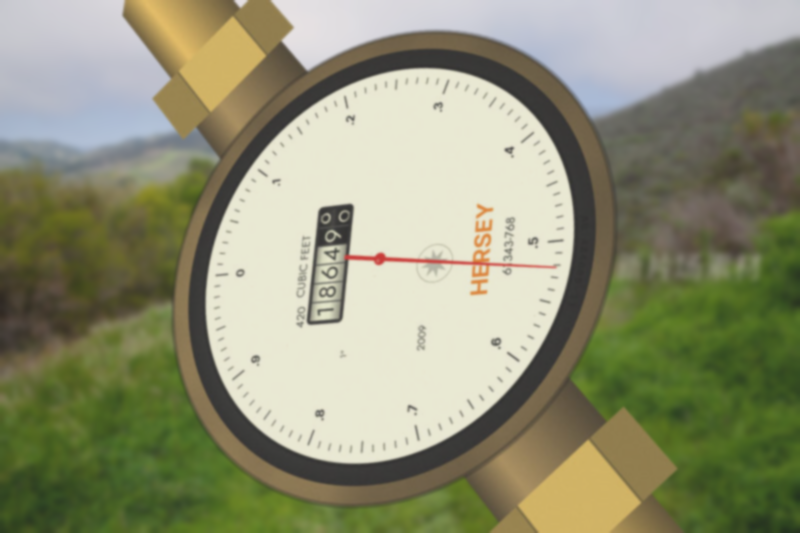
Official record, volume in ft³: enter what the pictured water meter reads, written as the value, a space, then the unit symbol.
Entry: 186498.52 ft³
